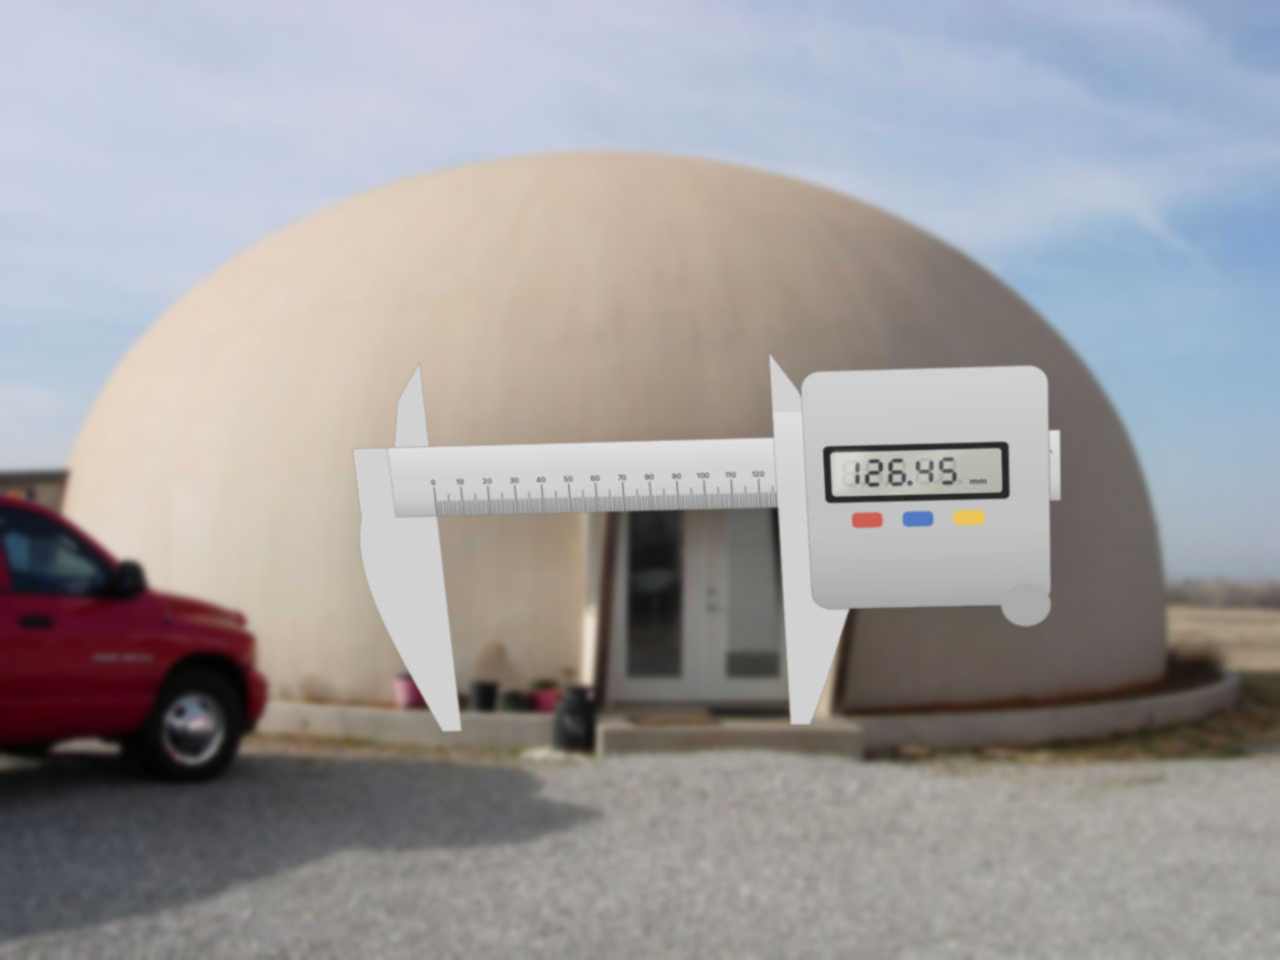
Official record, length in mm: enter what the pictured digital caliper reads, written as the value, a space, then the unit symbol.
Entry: 126.45 mm
